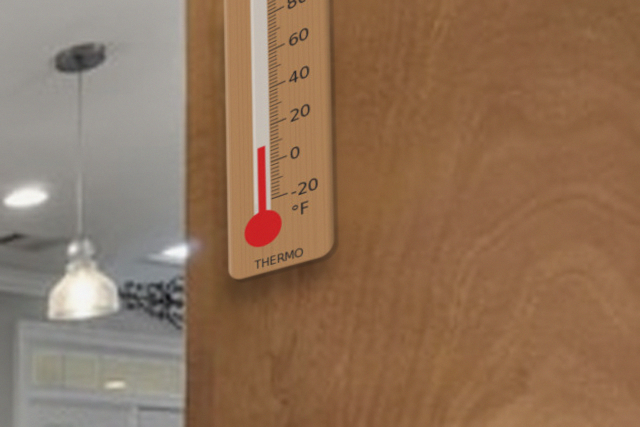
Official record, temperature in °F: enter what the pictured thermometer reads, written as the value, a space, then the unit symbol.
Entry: 10 °F
